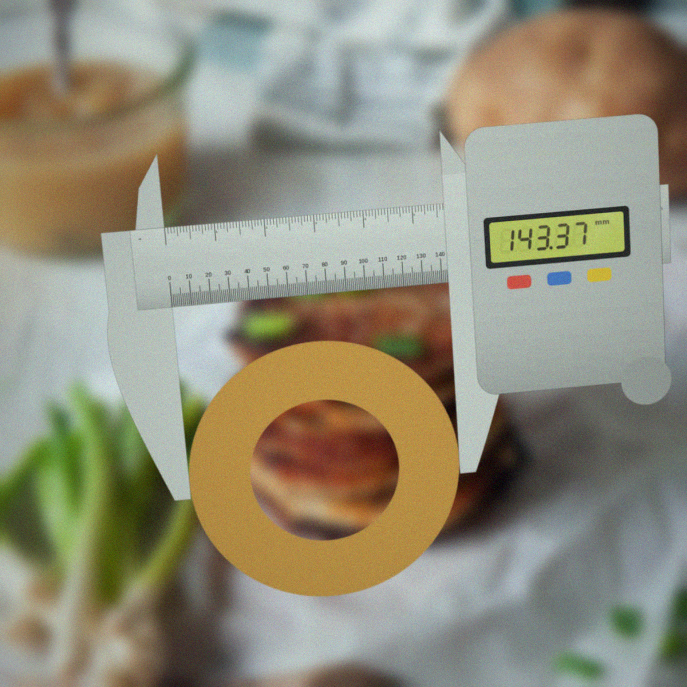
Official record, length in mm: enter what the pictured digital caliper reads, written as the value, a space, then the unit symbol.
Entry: 143.37 mm
